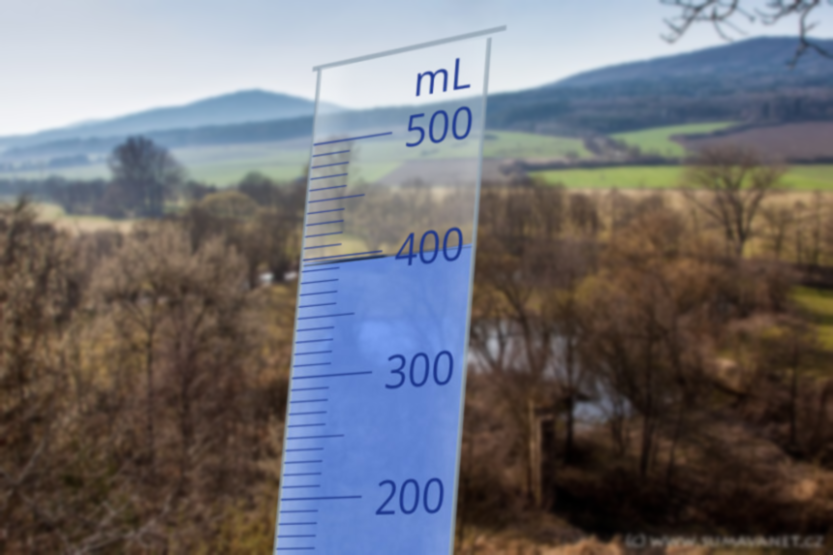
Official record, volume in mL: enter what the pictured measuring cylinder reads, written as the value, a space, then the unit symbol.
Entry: 395 mL
